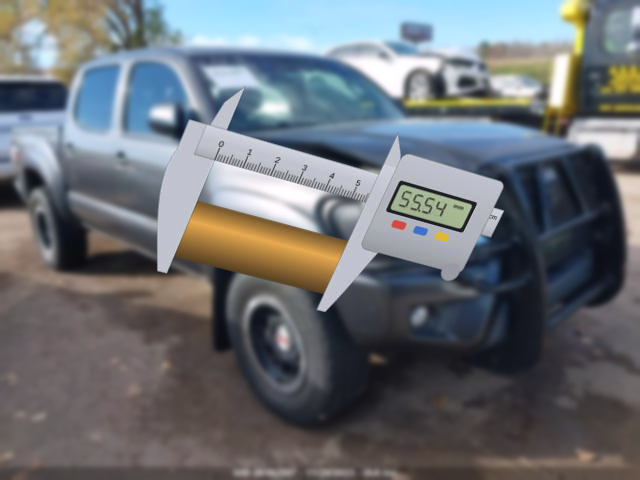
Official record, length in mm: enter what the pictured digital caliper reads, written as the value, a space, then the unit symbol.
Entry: 55.54 mm
